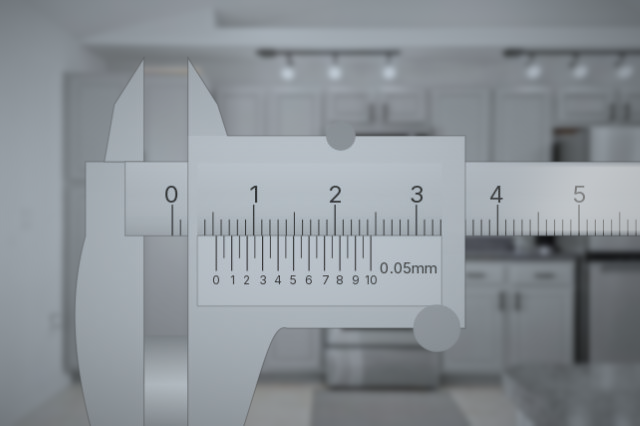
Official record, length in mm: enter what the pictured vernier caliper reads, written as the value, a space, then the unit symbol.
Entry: 5.4 mm
